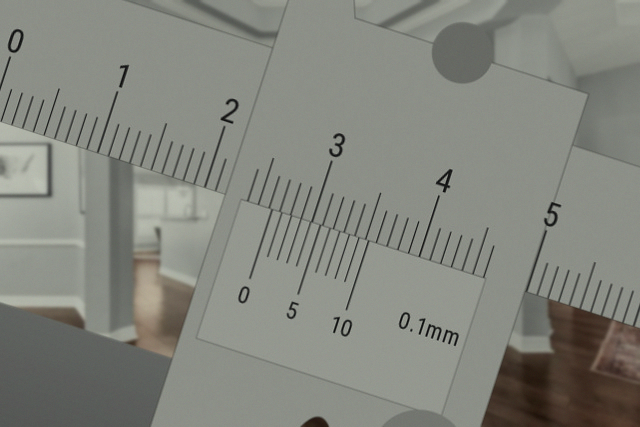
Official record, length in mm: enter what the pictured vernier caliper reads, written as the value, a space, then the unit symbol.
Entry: 26.3 mm
